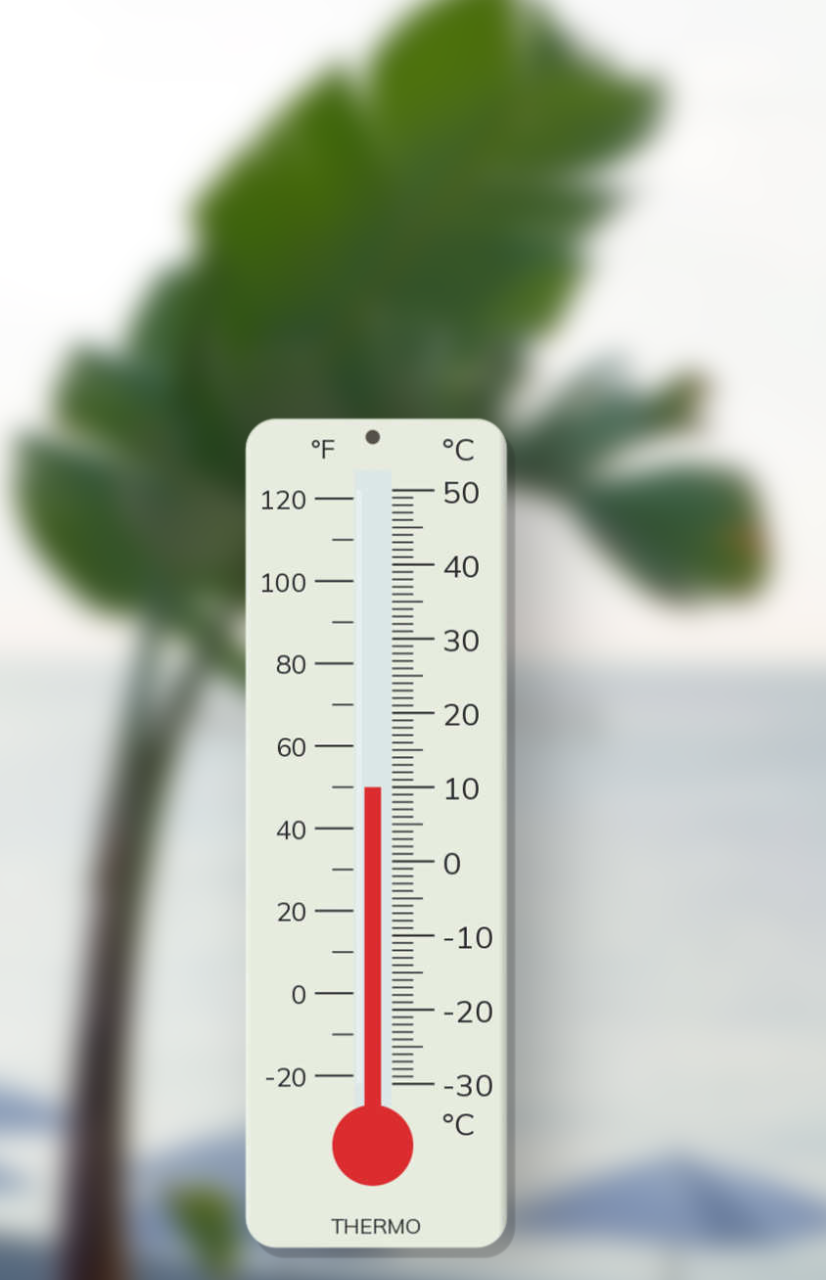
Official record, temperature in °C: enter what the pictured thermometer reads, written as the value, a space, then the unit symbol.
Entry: 10 °C
